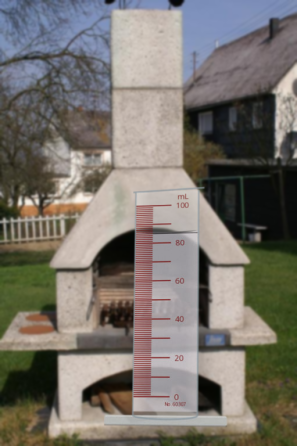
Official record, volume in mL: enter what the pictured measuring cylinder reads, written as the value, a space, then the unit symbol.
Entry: 85 mL
